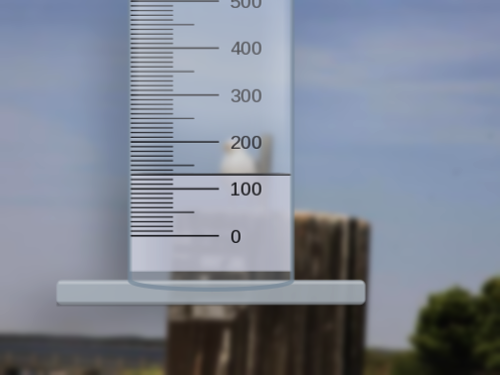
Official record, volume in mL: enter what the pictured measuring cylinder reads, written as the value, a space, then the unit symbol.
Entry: 130 mL
